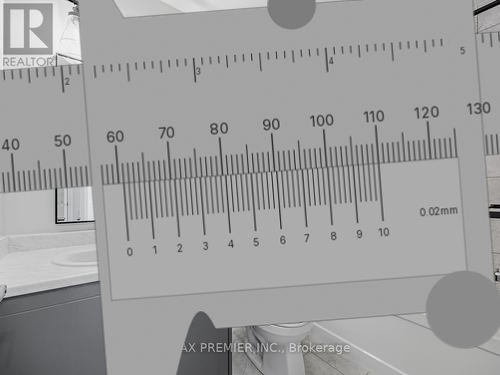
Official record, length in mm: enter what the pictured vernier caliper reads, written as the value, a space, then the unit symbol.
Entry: 61.0 mm
